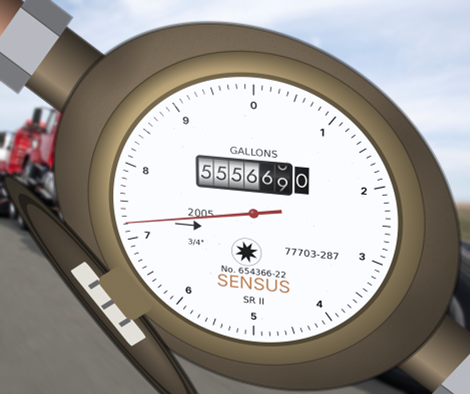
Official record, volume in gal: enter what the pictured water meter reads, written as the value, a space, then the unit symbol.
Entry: 5556687.2 gal
